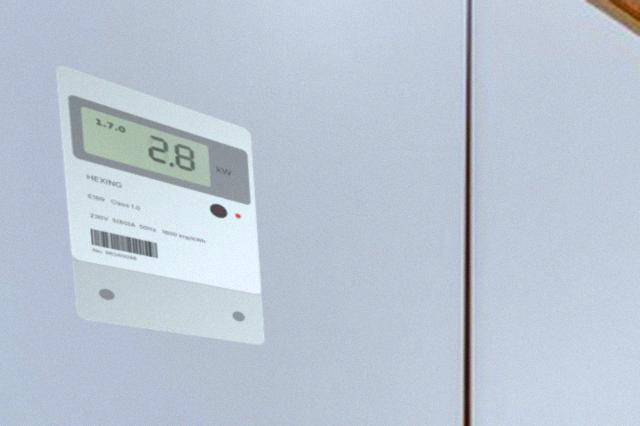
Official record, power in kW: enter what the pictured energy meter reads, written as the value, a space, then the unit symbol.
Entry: 2.8 kW
